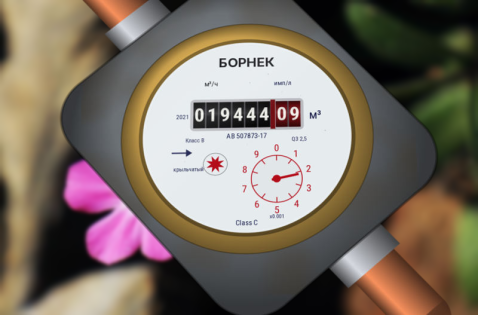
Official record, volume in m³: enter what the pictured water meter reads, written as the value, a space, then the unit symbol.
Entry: 19444.092 m³
